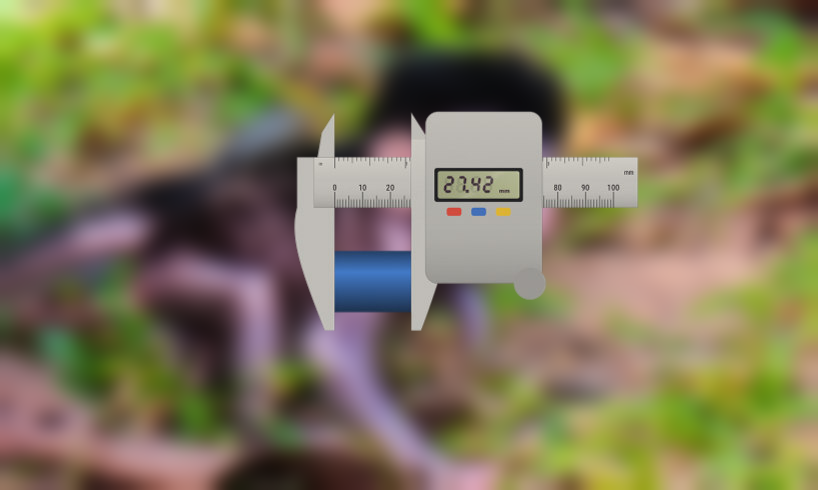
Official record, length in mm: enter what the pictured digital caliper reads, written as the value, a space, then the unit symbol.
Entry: 27.42 mm
